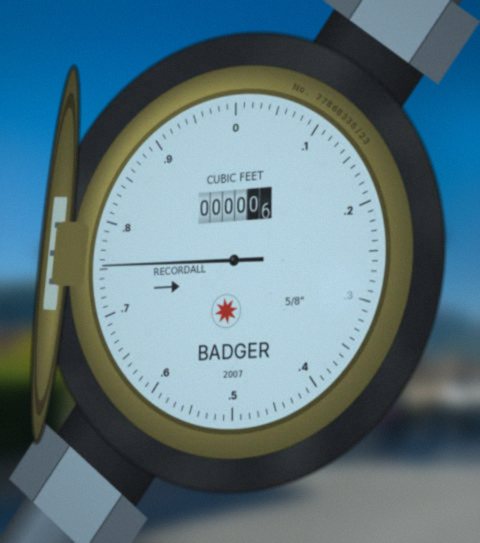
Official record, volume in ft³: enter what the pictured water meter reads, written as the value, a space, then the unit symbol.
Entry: 5.75 ft³
